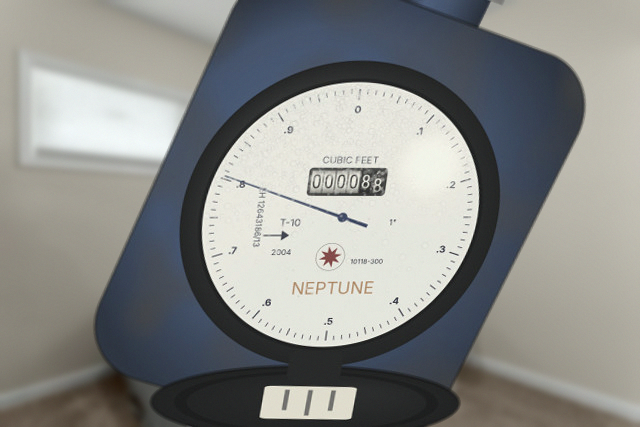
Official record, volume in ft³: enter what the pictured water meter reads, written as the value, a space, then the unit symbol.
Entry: 87.80 ft³
